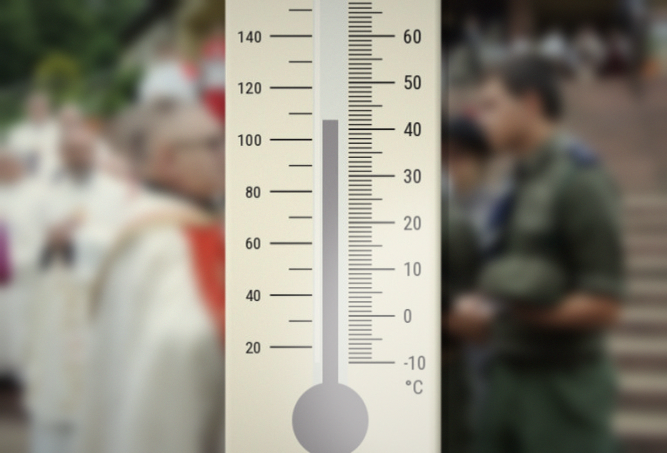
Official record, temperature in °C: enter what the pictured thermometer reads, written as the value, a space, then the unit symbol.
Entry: 42 °C
